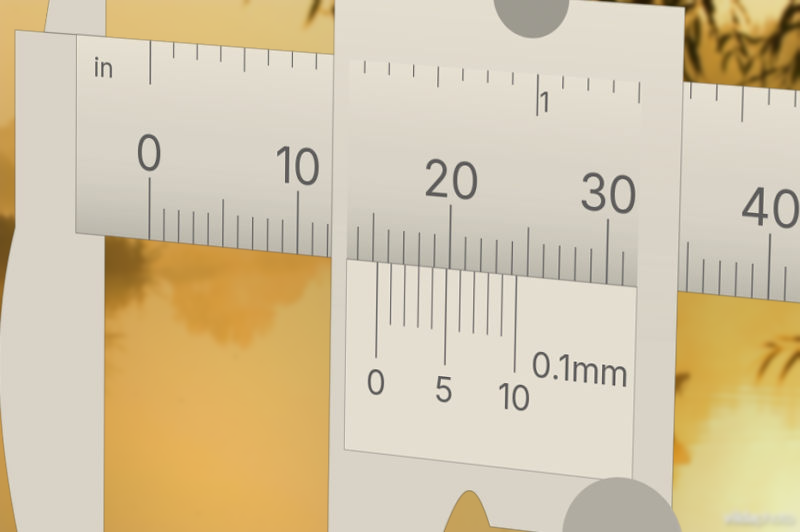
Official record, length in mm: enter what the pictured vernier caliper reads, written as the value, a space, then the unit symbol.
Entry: 15.3 mm
